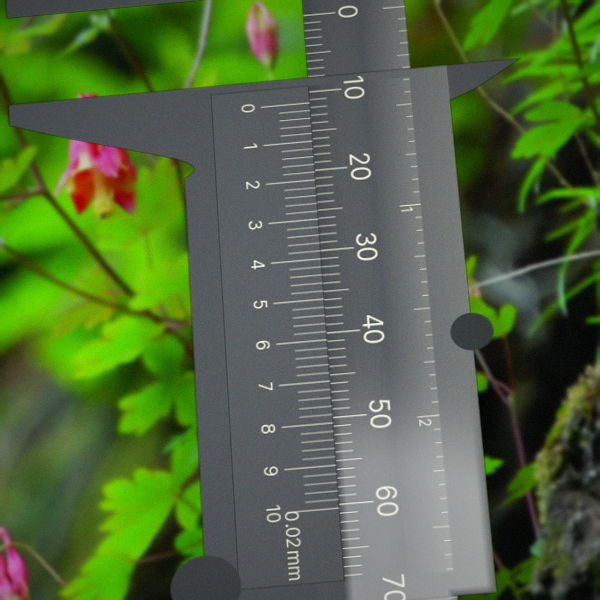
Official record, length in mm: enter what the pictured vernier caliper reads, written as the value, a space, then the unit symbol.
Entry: 11.4 mm
